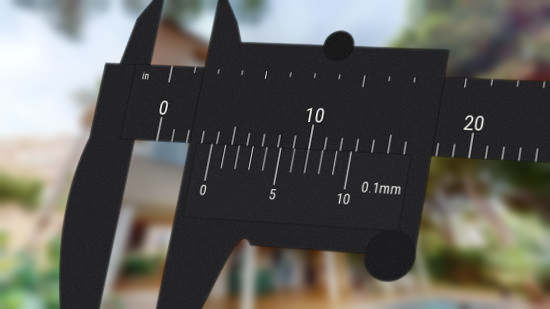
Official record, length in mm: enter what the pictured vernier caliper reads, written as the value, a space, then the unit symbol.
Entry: 3.7 mm
